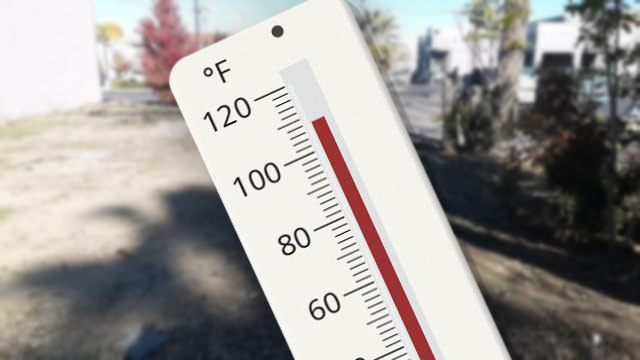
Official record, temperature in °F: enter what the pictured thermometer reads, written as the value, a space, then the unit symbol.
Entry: 108 °F
